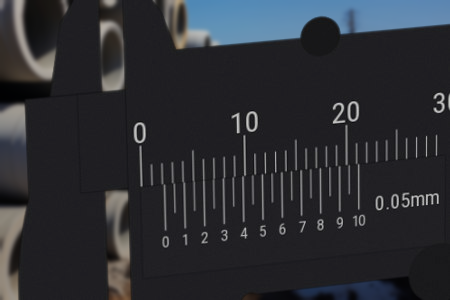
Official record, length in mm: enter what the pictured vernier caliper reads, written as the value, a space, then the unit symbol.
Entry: 2.2 mm
